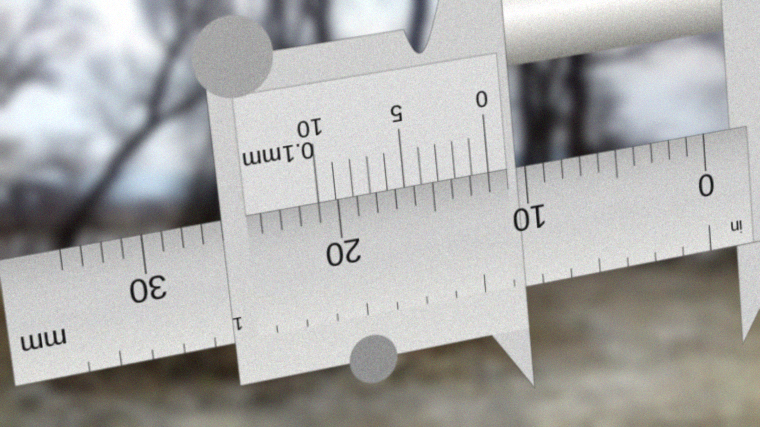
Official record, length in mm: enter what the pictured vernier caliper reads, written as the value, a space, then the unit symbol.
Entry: 12.0 mm
